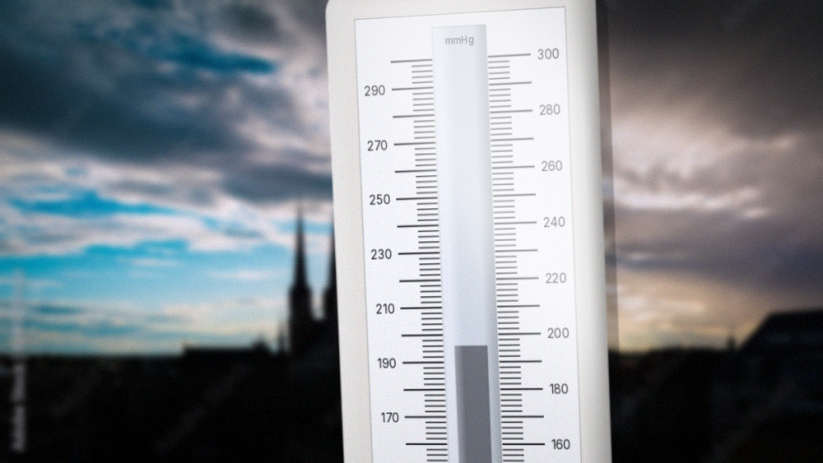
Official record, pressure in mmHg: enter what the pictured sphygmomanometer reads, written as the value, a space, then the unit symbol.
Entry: 196 mmHg
